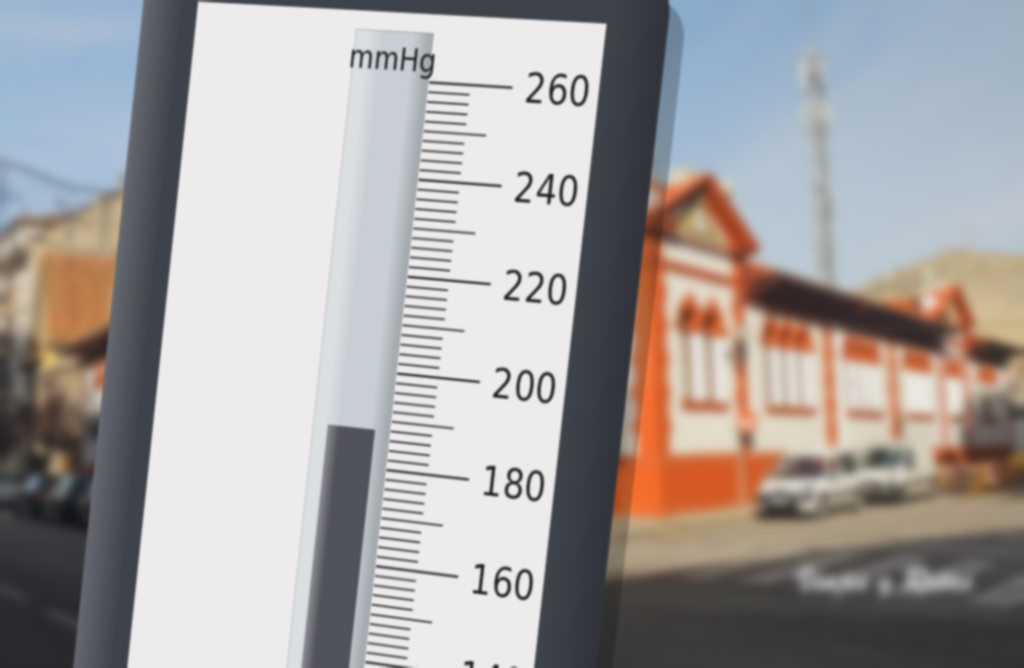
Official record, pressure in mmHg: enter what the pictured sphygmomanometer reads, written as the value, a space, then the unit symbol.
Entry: 188 mmHg
